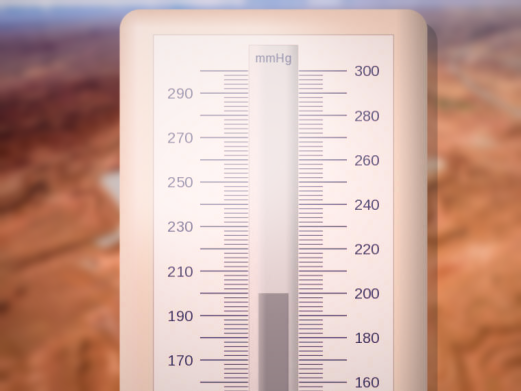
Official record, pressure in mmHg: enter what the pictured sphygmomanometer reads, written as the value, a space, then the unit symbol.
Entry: 200 mmHg
